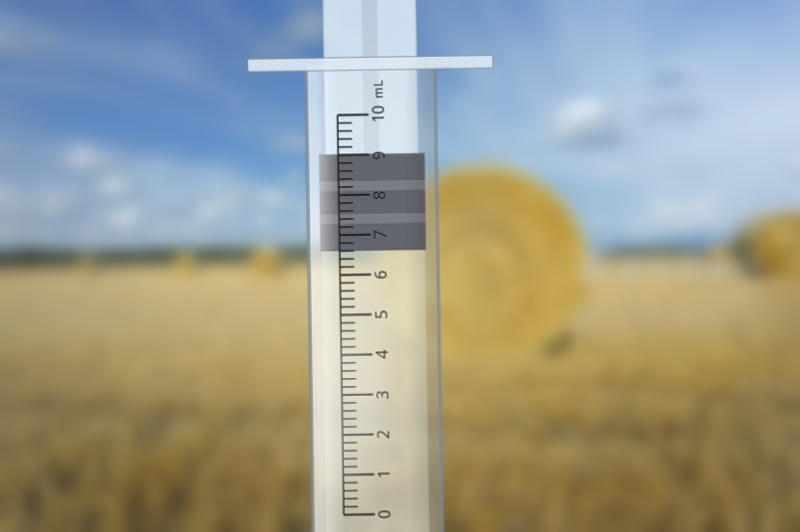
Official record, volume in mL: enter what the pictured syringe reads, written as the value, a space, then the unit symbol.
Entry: 6.6 mL
